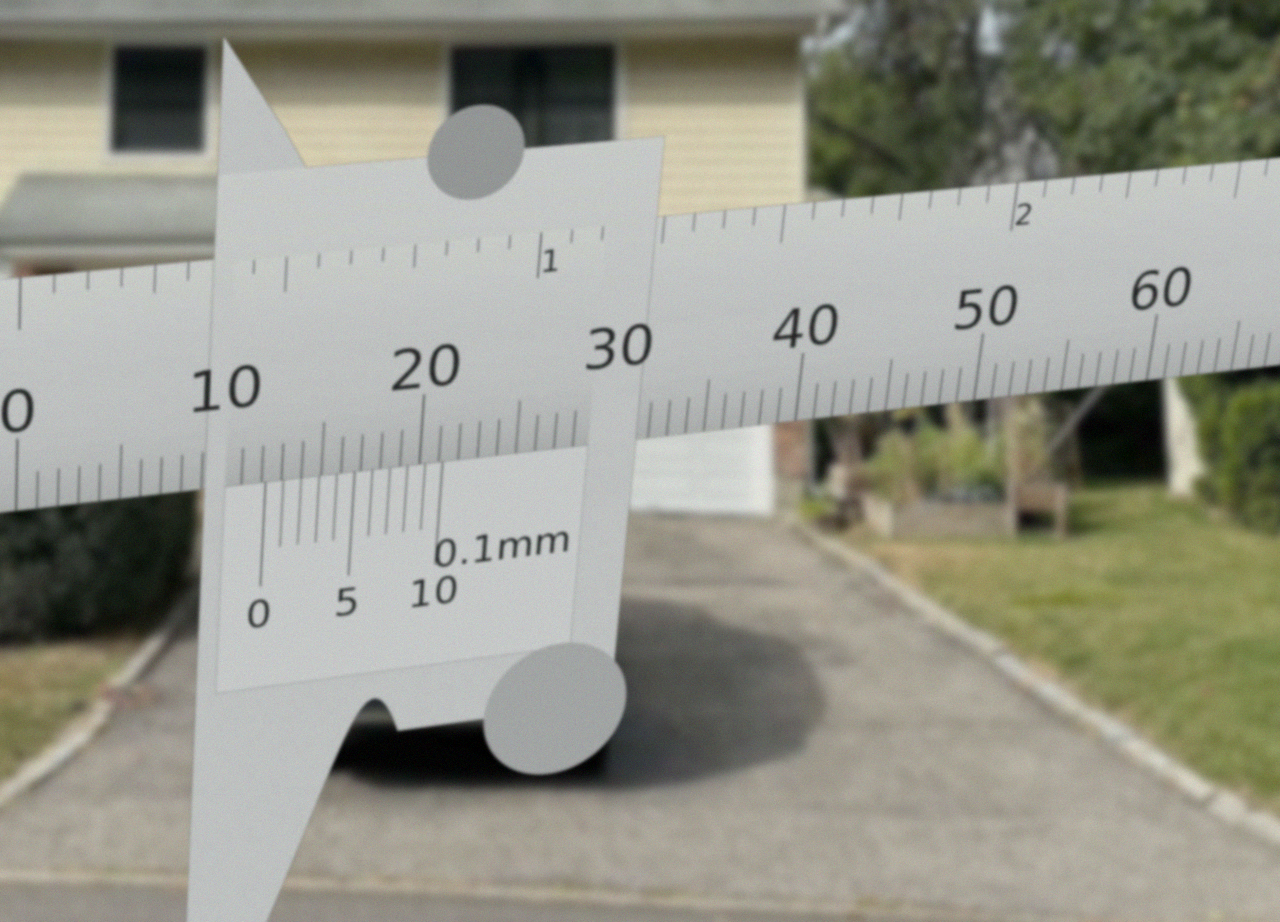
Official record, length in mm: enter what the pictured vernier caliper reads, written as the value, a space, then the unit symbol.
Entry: 12.2 mm
